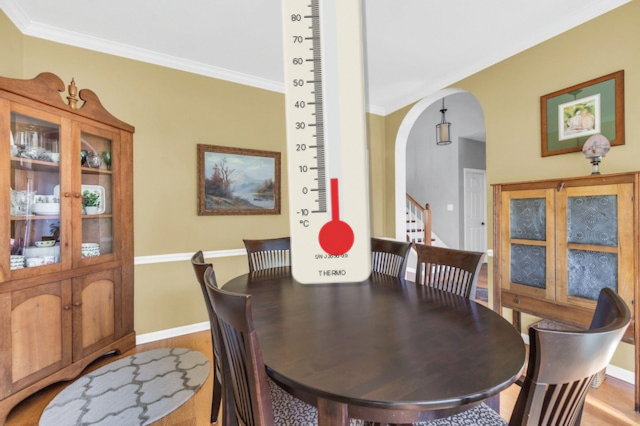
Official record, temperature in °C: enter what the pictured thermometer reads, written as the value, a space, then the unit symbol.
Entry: 5 °C
